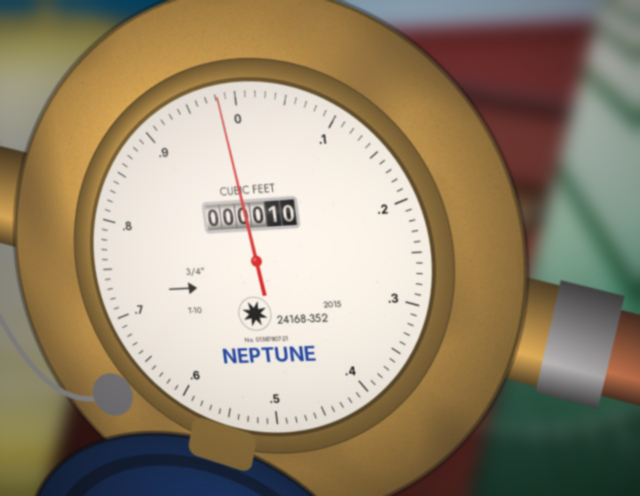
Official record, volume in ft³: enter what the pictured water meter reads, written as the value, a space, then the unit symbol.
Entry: 9.98 ft³
